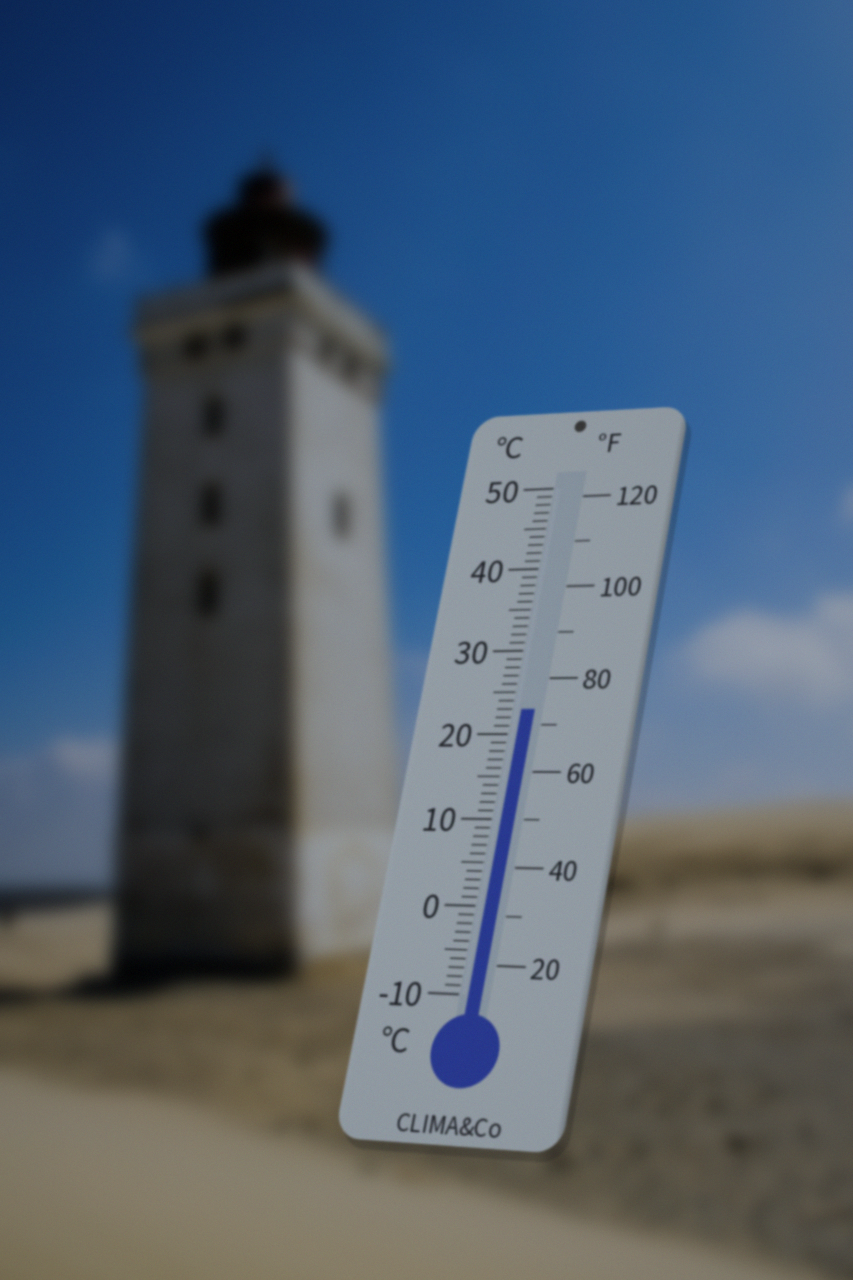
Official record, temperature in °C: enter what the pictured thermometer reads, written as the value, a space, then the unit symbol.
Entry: 23 °C
